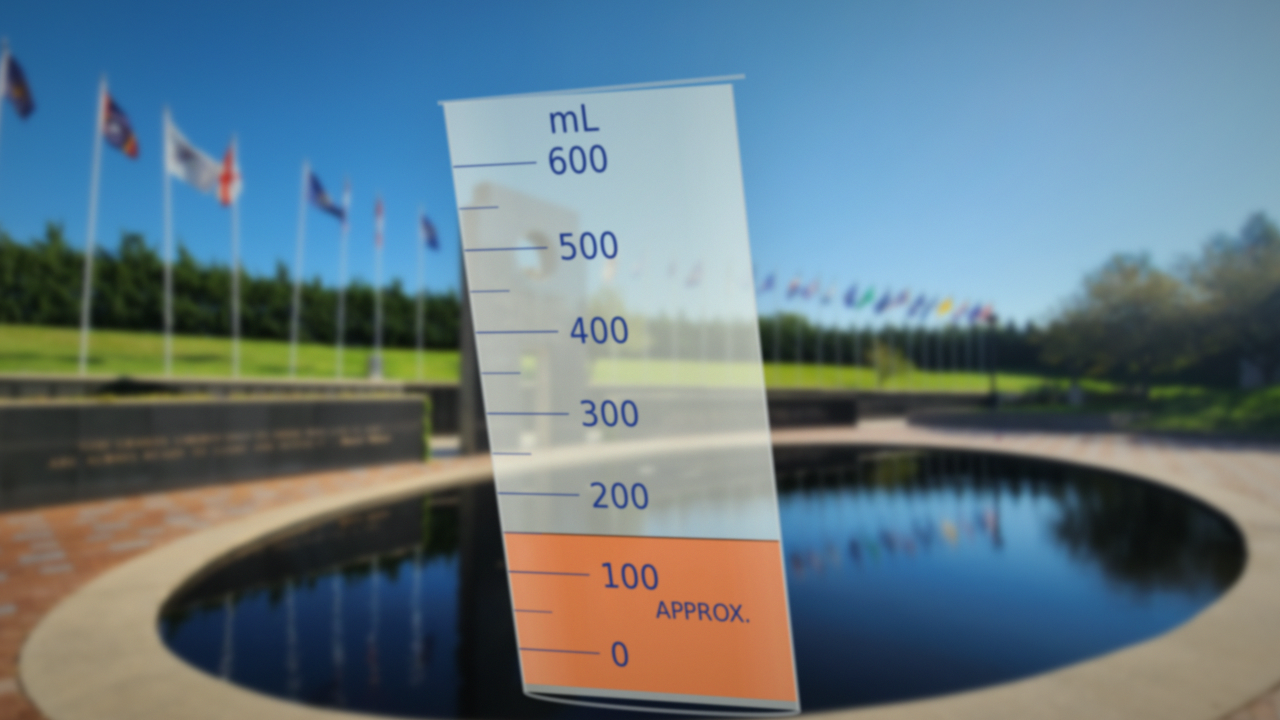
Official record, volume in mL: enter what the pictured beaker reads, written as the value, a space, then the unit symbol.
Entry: 150 mL
